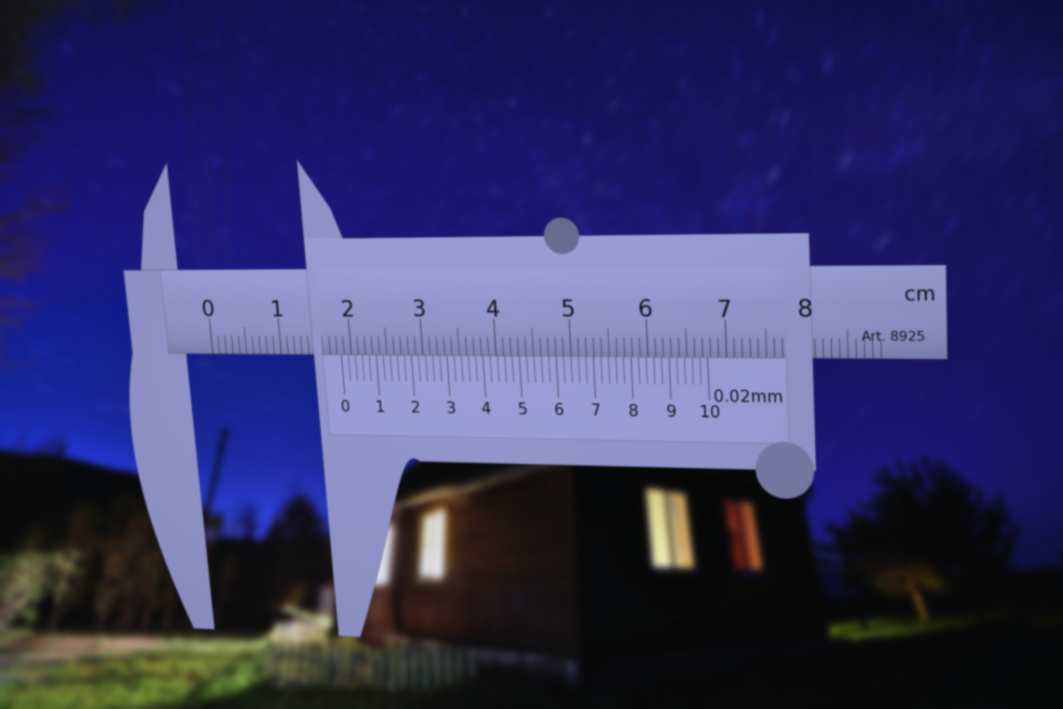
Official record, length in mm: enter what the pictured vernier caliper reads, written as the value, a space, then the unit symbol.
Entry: 18.6 mm
